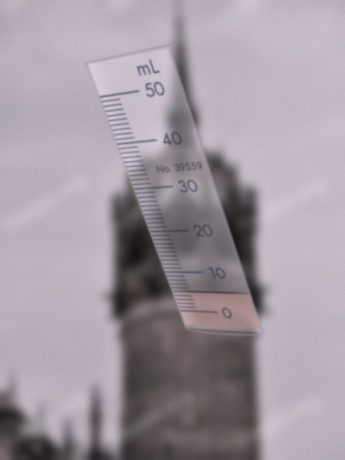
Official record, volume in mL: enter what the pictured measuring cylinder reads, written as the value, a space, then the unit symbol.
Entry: 5 mL
